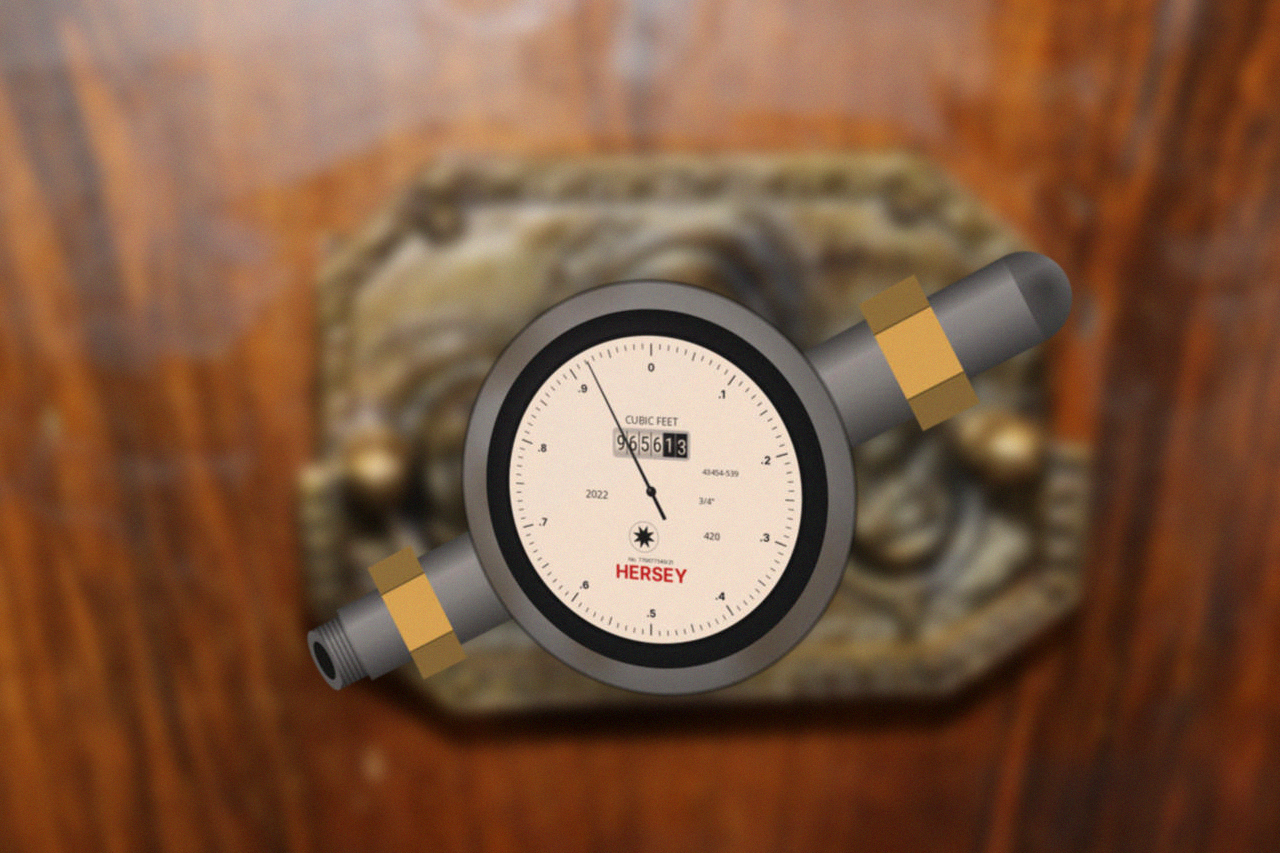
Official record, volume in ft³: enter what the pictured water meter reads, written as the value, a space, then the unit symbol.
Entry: 965612.92 ft³
